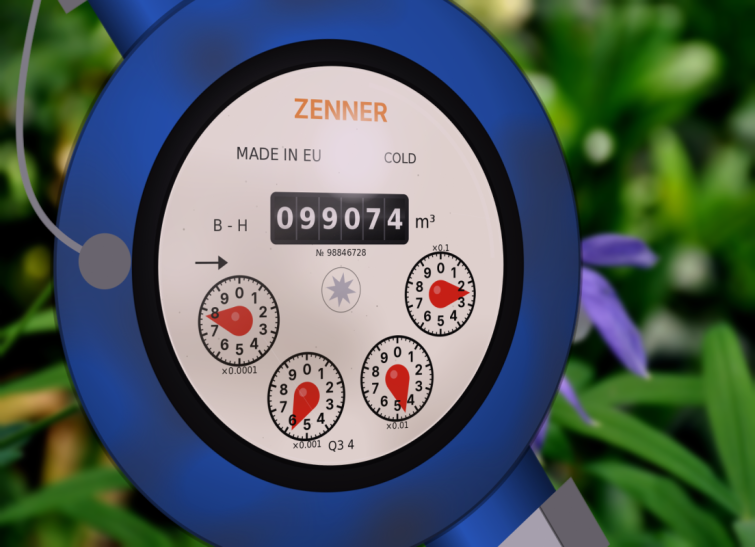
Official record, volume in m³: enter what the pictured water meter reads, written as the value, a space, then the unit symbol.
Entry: 99074.2457 m³
